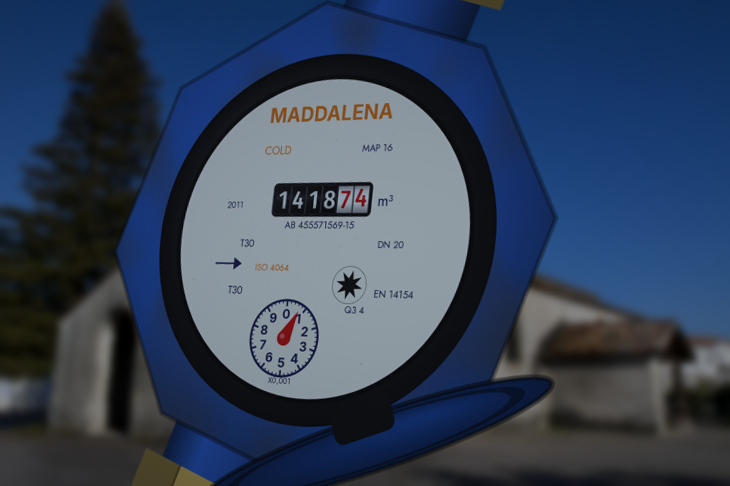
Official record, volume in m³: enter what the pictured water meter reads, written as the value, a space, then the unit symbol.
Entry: 1418.740 m³
